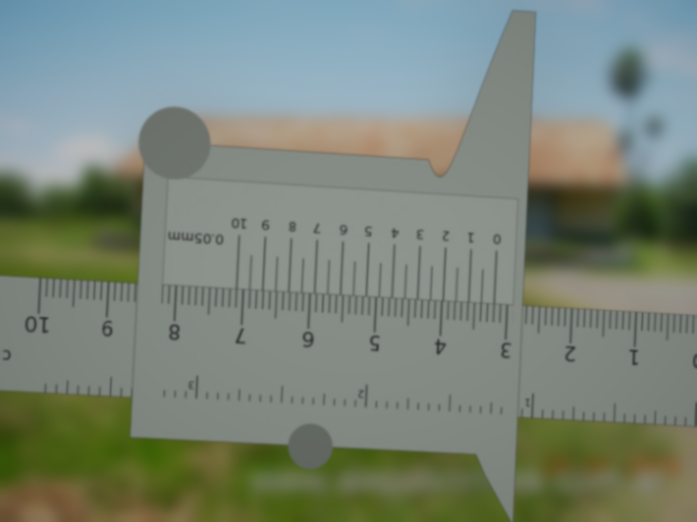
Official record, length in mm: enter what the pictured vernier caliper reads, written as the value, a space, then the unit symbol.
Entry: 32.0 mm
